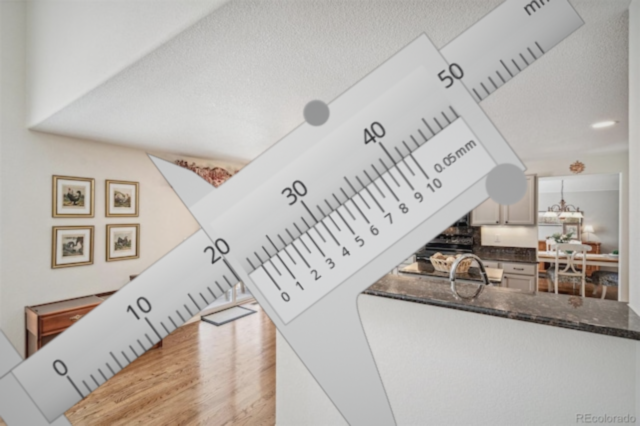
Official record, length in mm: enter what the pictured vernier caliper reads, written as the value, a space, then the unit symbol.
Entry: 22.8 mm
